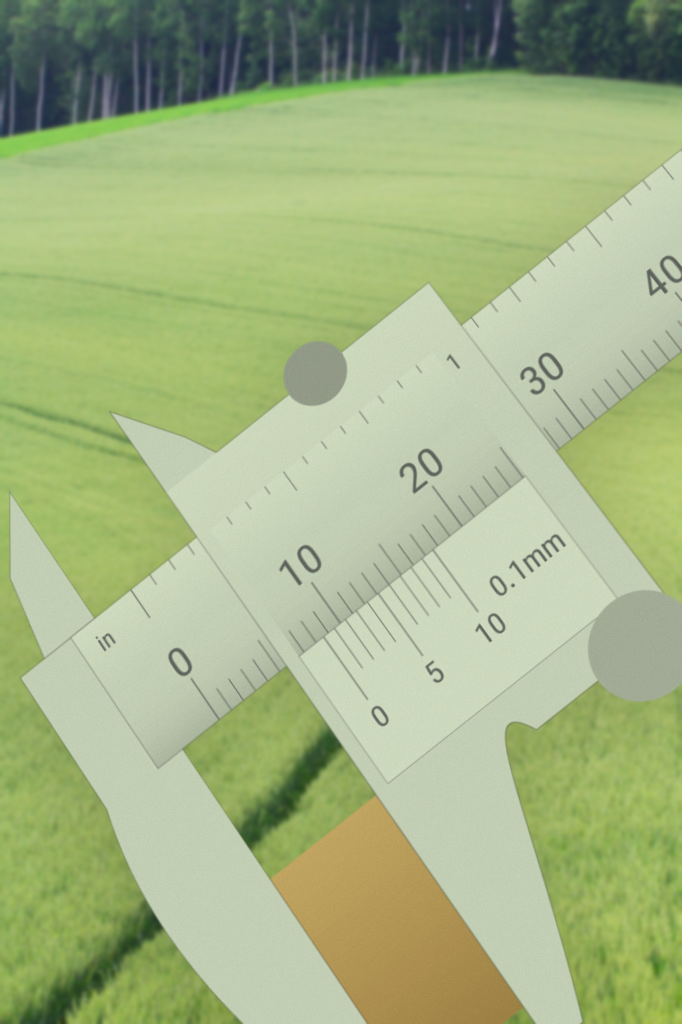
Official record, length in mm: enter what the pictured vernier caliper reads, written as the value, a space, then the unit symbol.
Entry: 8.6 mm
